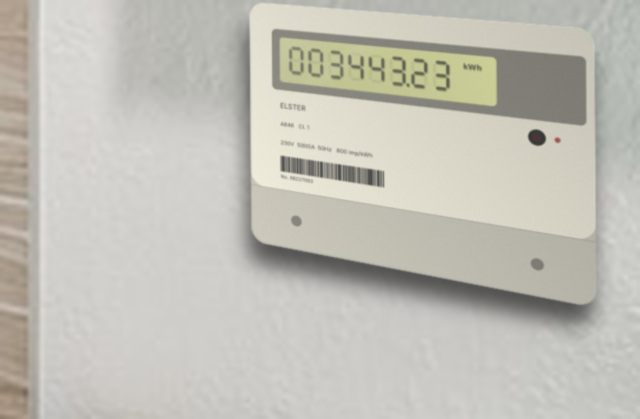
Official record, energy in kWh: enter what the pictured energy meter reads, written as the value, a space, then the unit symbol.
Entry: 3443.23 kWh
